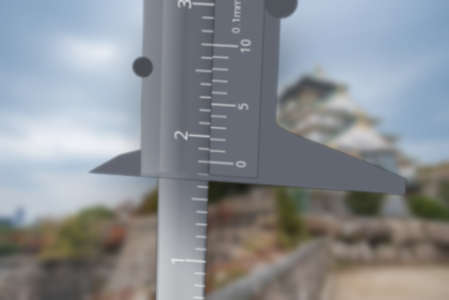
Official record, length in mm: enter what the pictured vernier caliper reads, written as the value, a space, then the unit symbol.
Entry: 18.0 mm
